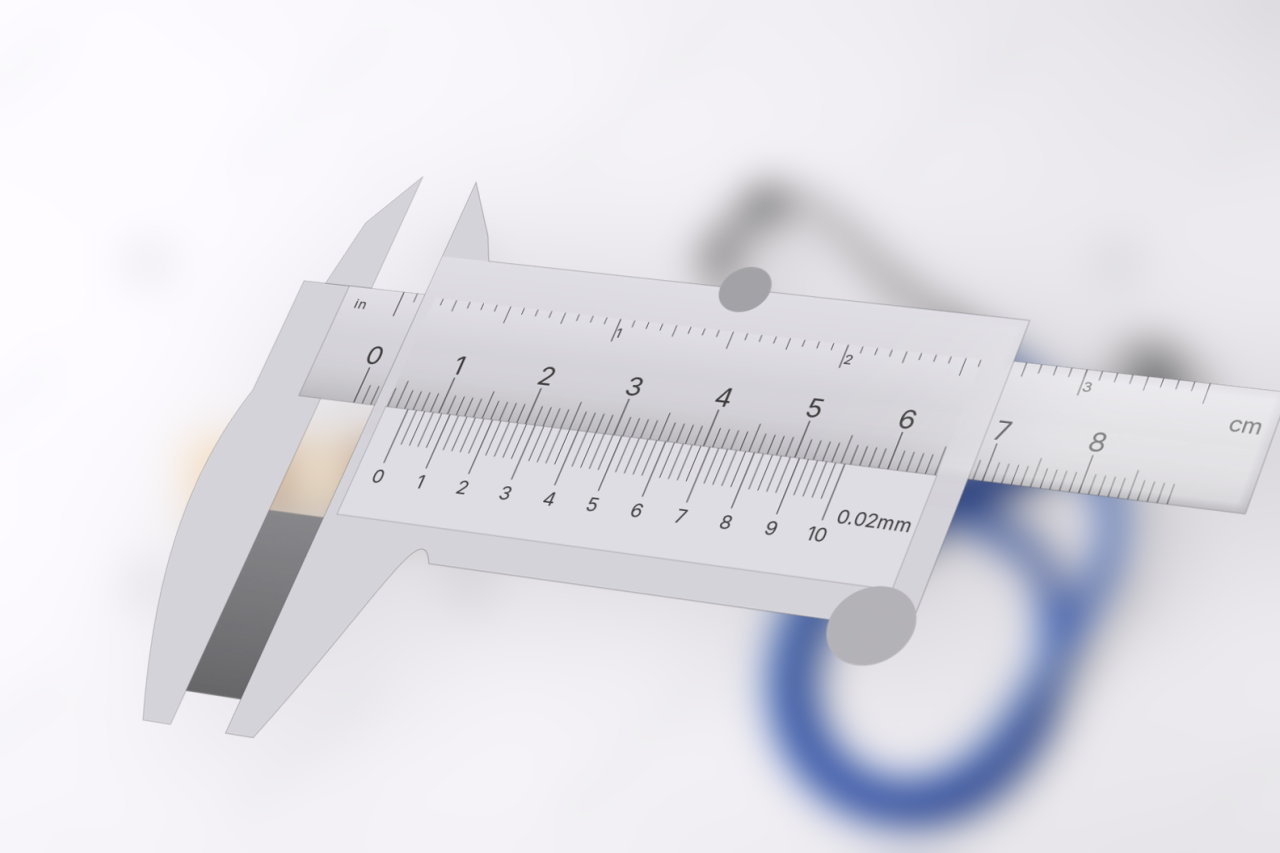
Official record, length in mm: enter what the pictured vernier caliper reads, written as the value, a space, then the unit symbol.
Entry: 6.4 mm
